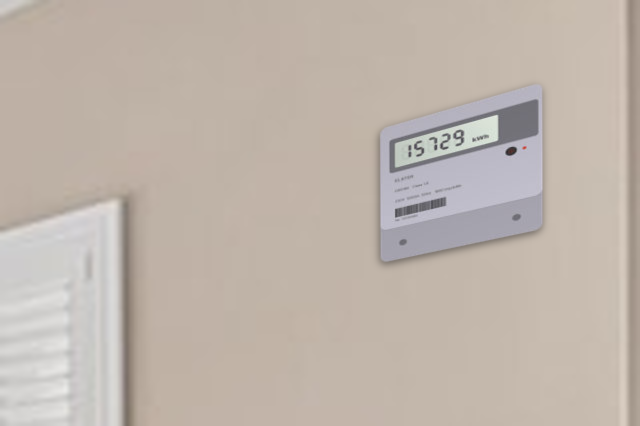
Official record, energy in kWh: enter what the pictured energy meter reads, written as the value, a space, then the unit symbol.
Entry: 15729 kWh
